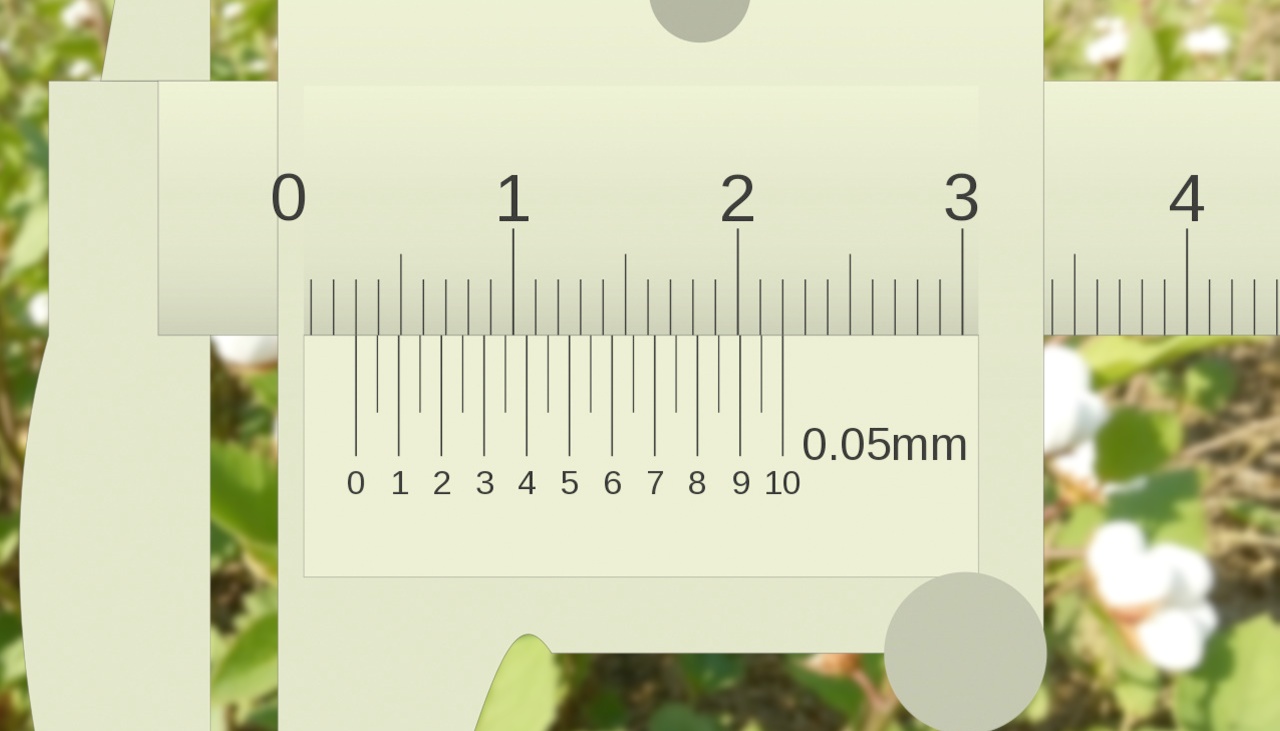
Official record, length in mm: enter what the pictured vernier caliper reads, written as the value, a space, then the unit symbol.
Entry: 3.0 mm
